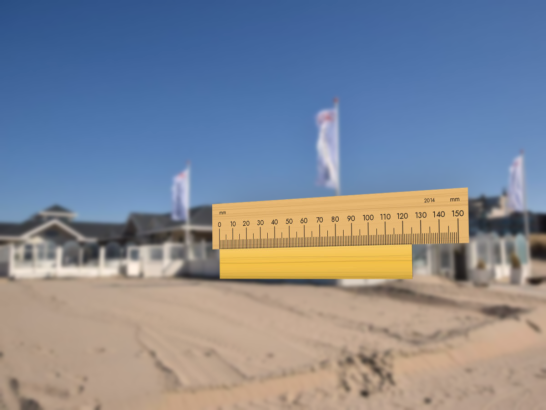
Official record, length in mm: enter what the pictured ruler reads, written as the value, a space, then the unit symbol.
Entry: 125 mm
